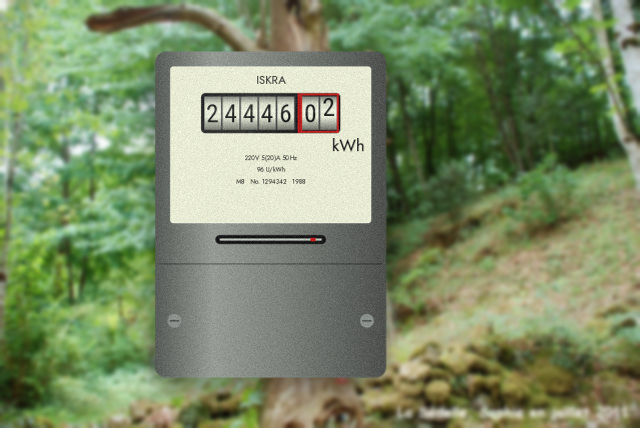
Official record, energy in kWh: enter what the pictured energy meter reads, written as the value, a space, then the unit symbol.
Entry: 24446.02 kWh
